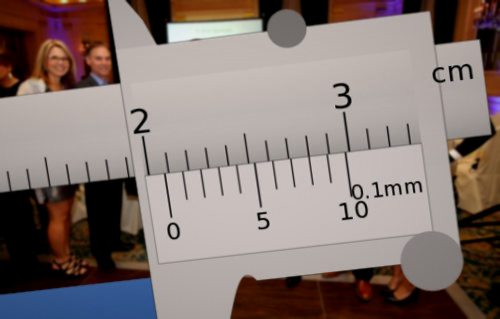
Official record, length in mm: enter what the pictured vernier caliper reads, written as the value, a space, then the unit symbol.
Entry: 20.8 mm
